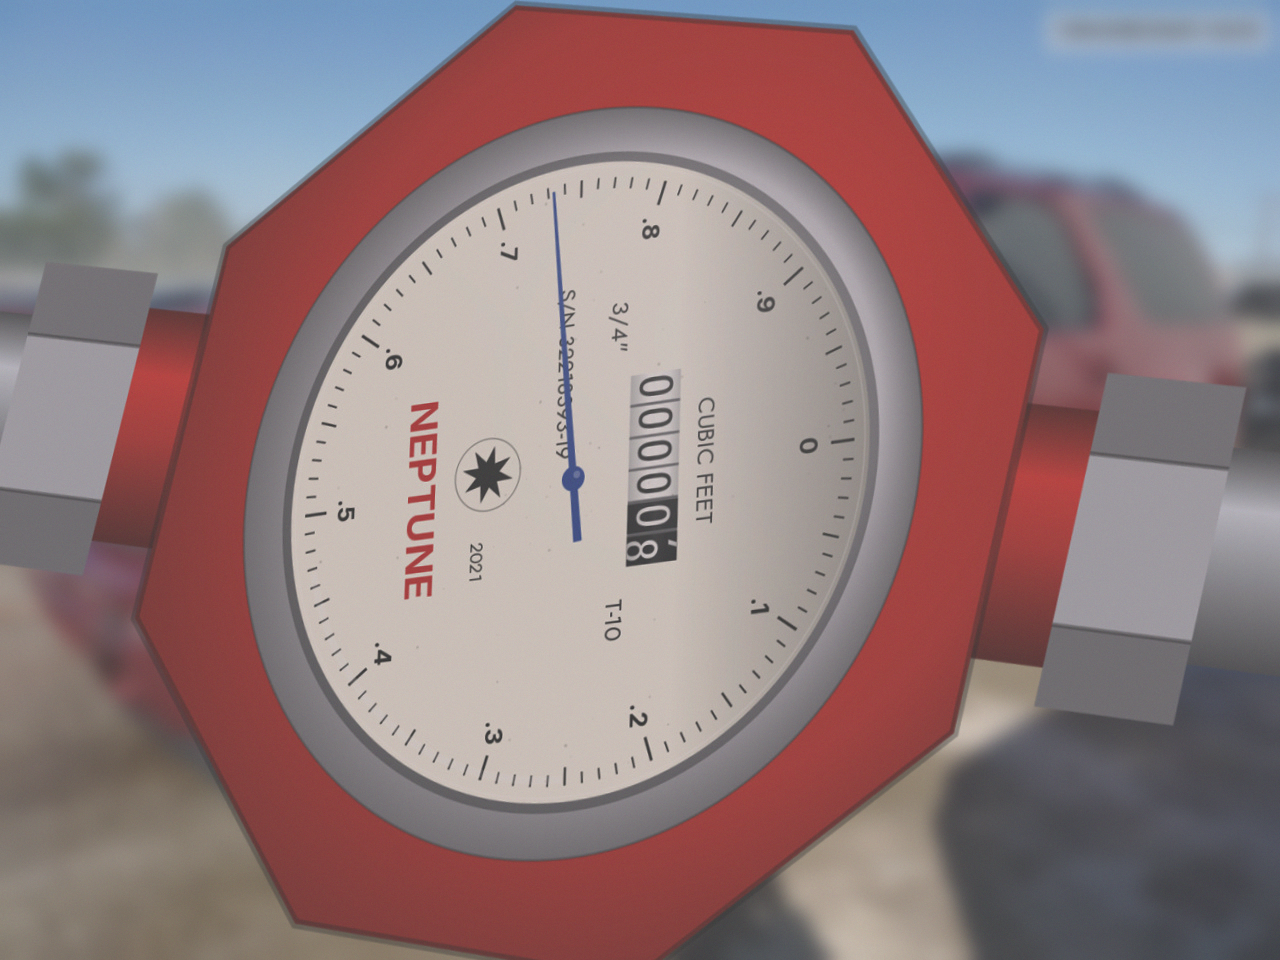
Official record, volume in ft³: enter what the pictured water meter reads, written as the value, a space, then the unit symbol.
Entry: 7.73 ft³
